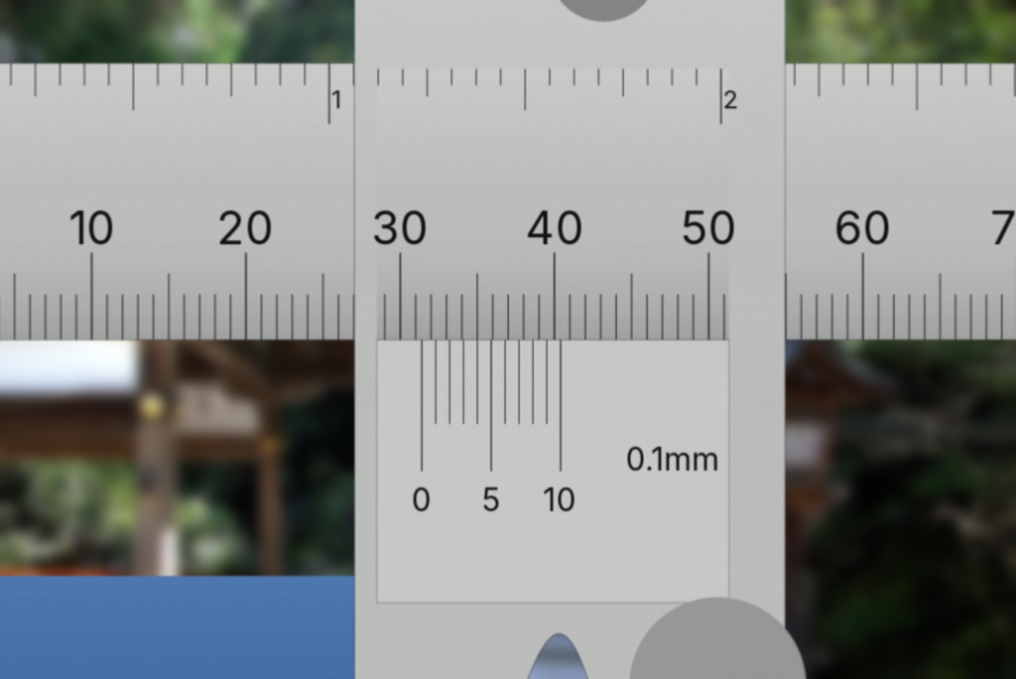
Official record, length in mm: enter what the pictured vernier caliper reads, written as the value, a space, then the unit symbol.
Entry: 31.4 mm
